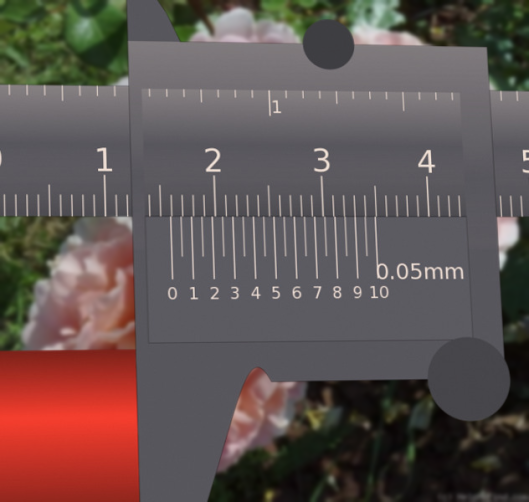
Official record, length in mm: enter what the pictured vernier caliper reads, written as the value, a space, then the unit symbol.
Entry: 15.9 mm
